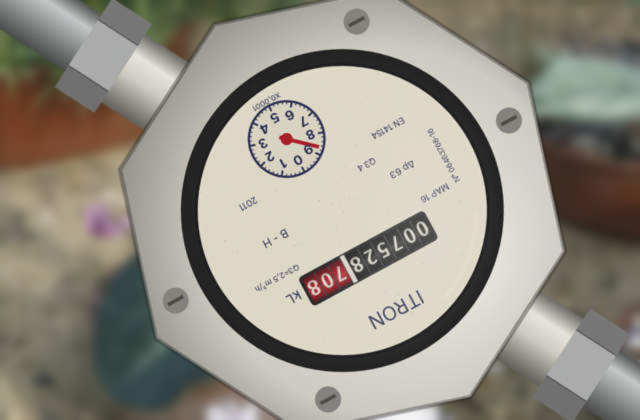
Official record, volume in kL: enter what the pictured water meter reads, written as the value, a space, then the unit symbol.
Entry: 7528.7088 kL
